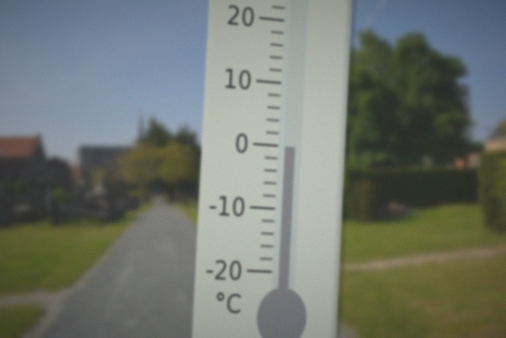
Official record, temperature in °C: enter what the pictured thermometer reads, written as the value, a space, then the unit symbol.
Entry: 0 °C
